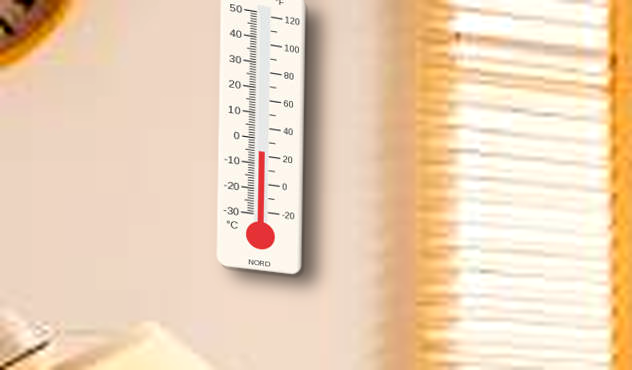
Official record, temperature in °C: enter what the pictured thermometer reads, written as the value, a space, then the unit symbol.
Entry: -5 °C
